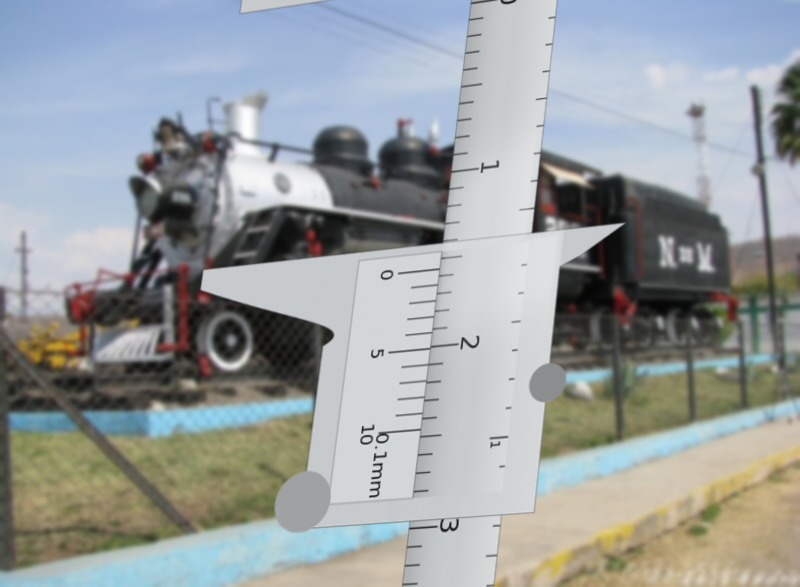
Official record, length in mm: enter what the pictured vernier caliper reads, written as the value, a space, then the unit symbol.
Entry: 15.6 mm
